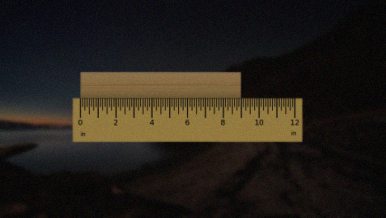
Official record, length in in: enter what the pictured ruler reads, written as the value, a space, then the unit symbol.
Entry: 9 in
